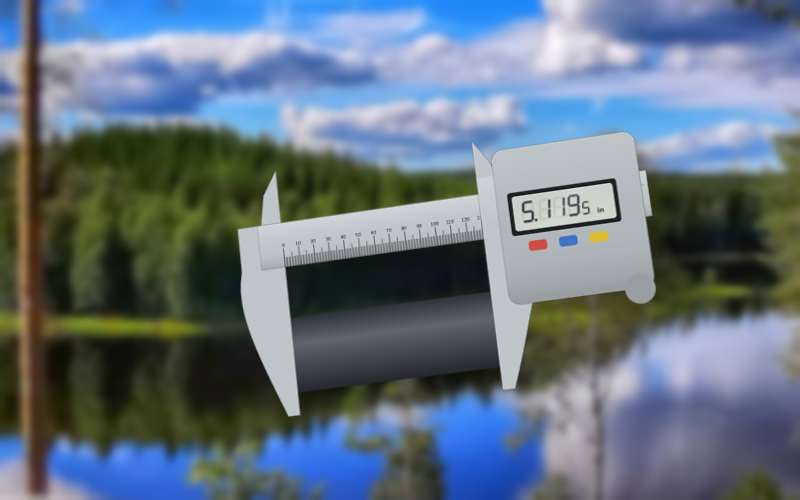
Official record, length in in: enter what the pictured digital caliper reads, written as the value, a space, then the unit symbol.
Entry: 5.1195 in
